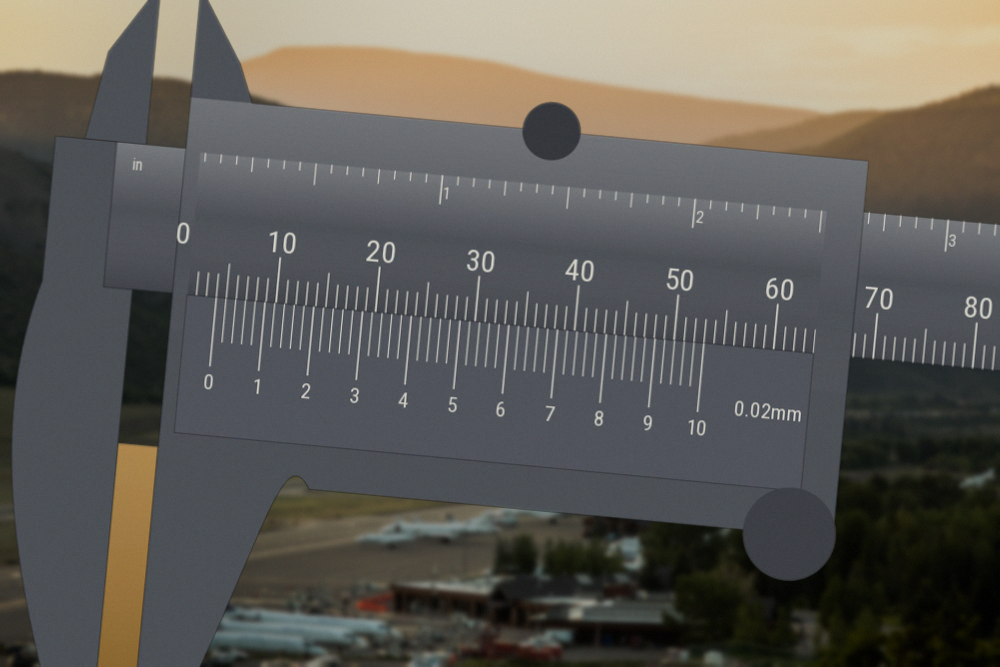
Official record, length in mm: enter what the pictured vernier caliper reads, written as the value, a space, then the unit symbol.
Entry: 4.0 mm
